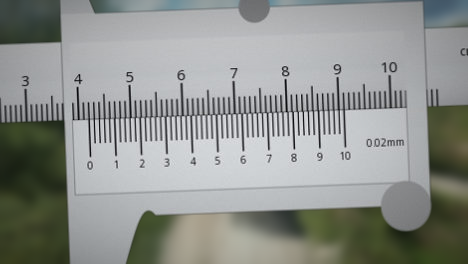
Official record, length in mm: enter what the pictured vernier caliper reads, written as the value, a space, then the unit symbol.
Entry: 42.0 mm
